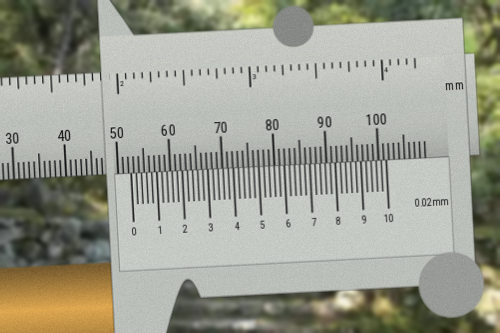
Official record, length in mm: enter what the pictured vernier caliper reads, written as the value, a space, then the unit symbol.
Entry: 52.5 mm
